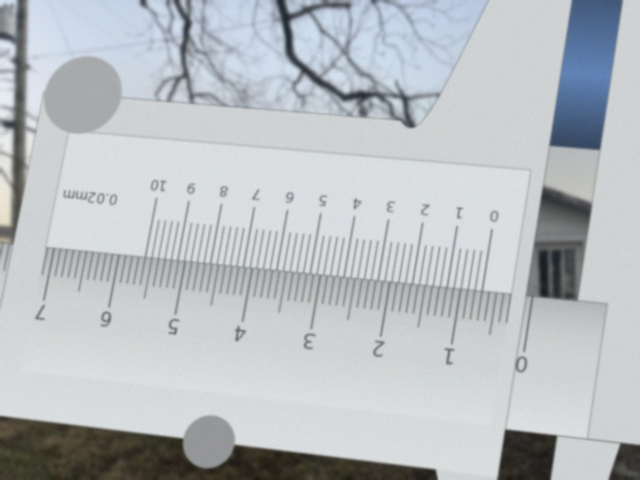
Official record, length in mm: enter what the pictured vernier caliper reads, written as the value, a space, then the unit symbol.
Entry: 7.0 mm
